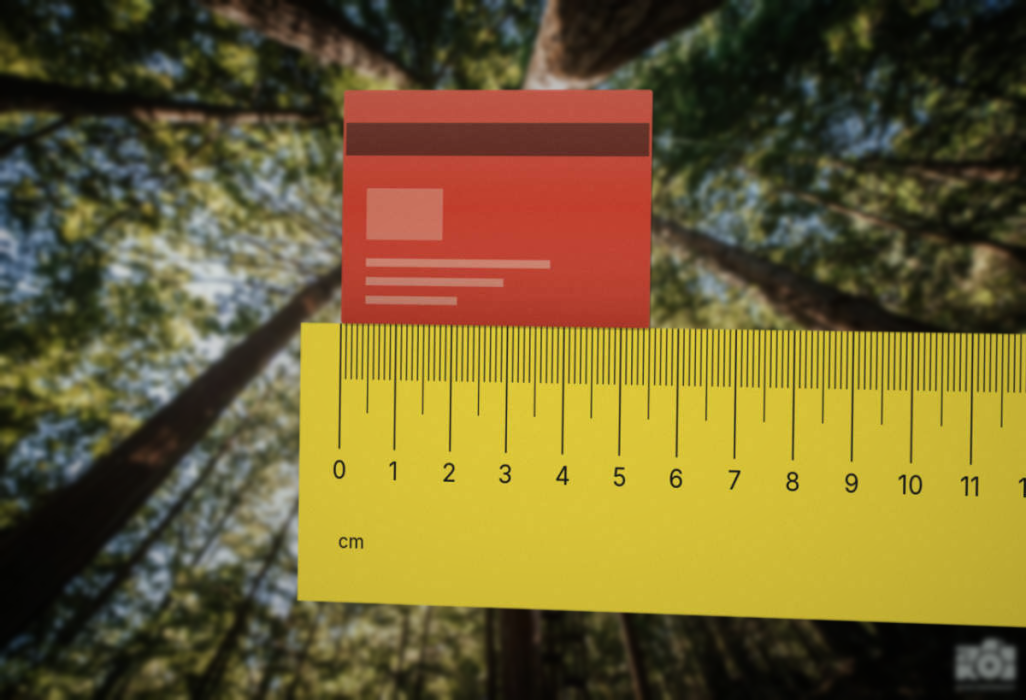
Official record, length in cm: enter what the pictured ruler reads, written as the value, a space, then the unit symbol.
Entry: 5.5 cm
